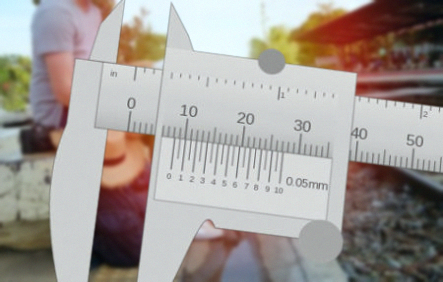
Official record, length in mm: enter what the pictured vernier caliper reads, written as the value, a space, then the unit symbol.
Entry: 8.2 mm
